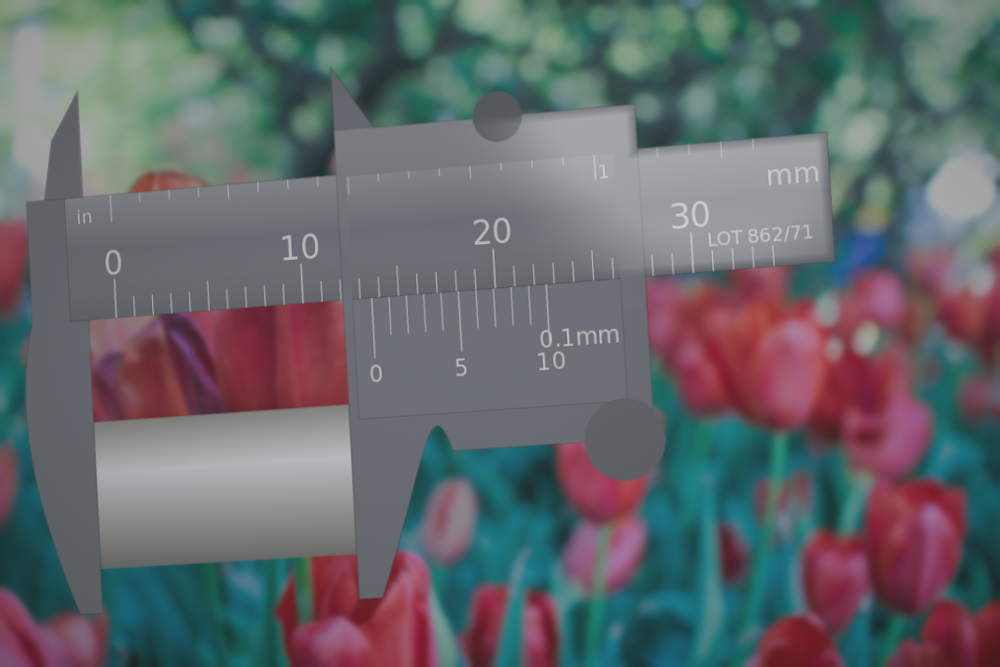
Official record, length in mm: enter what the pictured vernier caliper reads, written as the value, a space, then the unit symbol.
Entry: 13.6 mm
